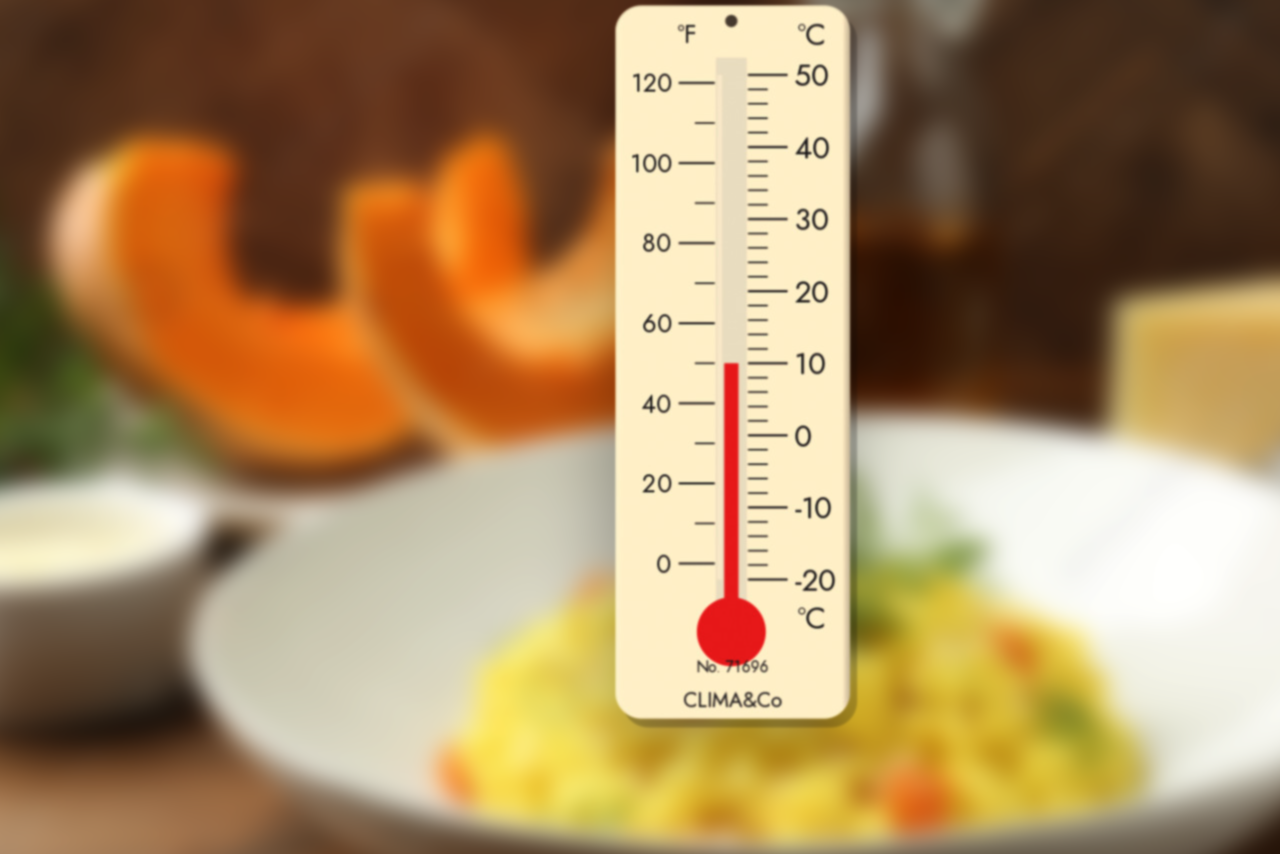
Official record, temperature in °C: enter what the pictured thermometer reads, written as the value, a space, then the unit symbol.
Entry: 10 °C
